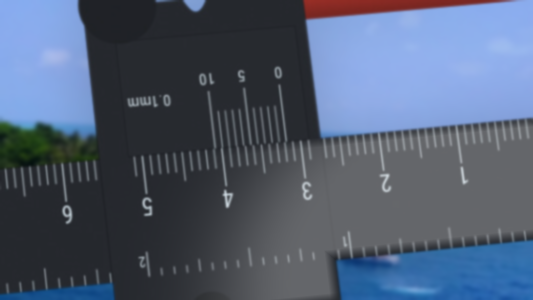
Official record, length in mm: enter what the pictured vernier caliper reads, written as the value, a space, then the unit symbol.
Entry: 31.8 mm
